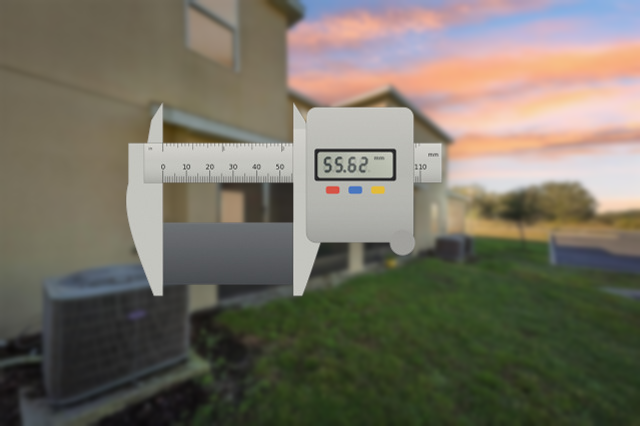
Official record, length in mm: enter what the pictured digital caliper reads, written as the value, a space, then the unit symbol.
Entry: 55.62 mm
